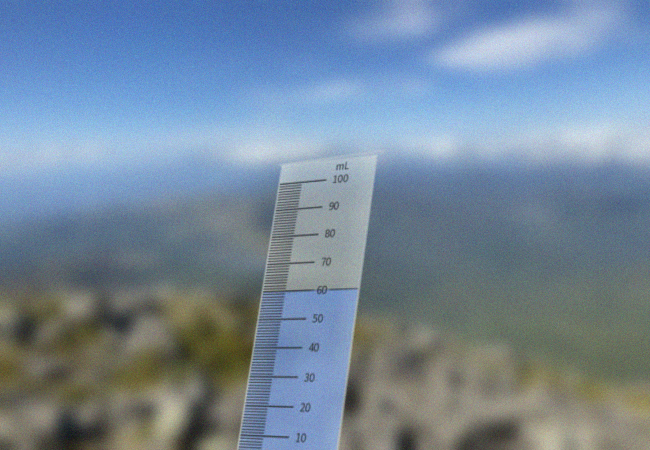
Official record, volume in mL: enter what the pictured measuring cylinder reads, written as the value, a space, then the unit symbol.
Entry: 60 mL
